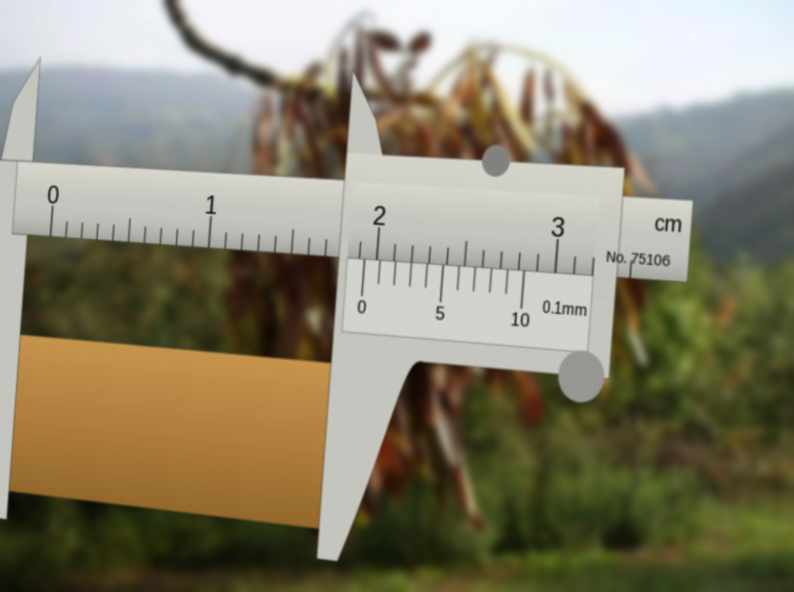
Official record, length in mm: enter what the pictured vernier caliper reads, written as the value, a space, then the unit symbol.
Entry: 19.3 mm
